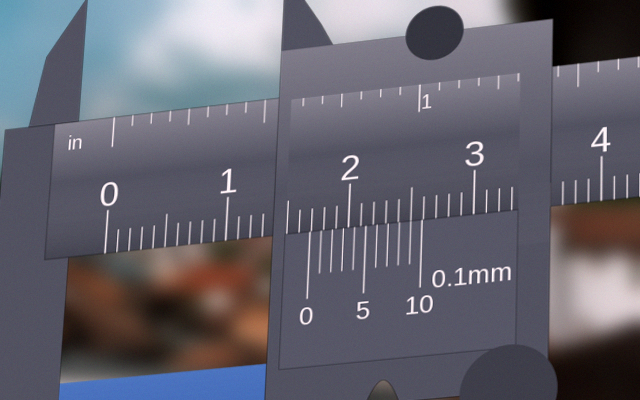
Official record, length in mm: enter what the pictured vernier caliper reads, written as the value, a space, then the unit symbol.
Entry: 16.9 mm
